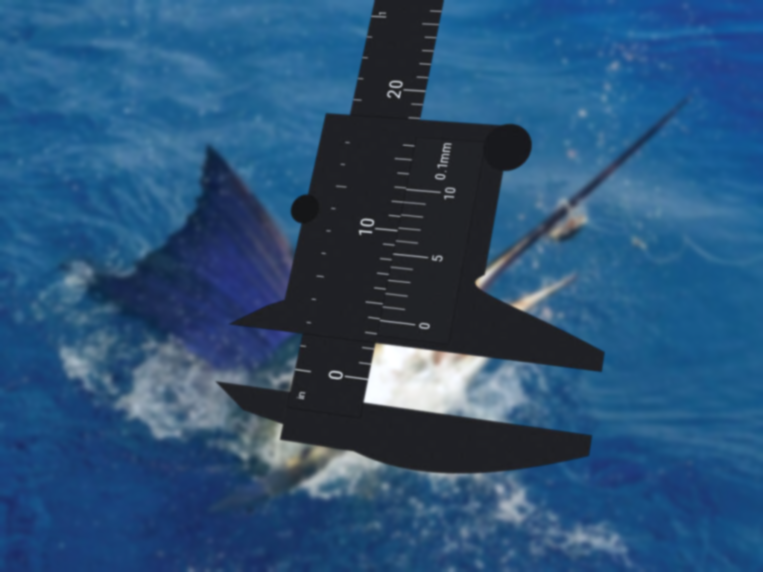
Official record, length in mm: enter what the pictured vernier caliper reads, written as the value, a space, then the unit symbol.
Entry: 3.9 mm
